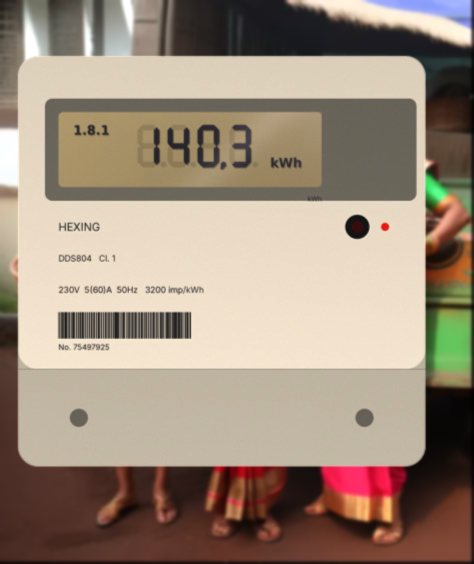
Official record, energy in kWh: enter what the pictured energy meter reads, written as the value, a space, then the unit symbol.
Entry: 140.3 kWh
